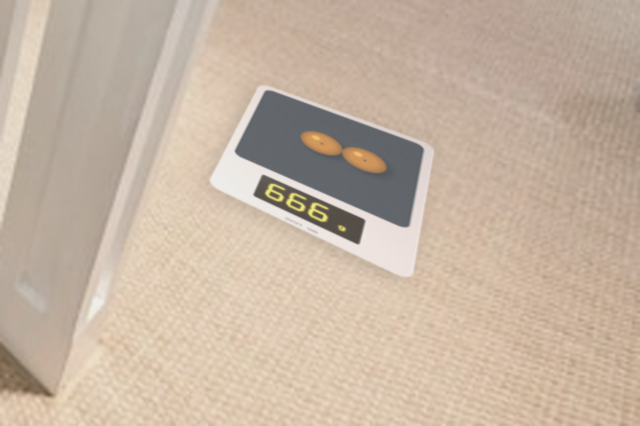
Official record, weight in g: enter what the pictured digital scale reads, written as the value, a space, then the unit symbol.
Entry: 666 g
